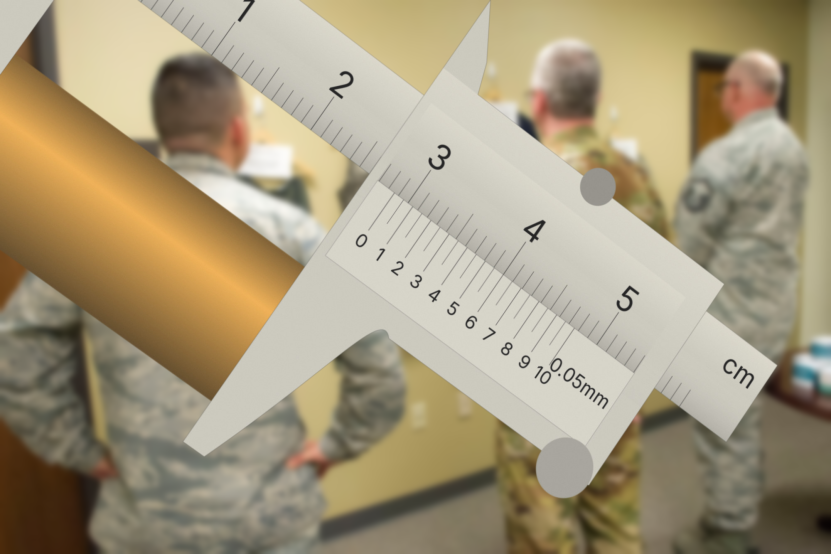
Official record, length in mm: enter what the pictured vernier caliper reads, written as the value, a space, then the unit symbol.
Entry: 28.6 mm
